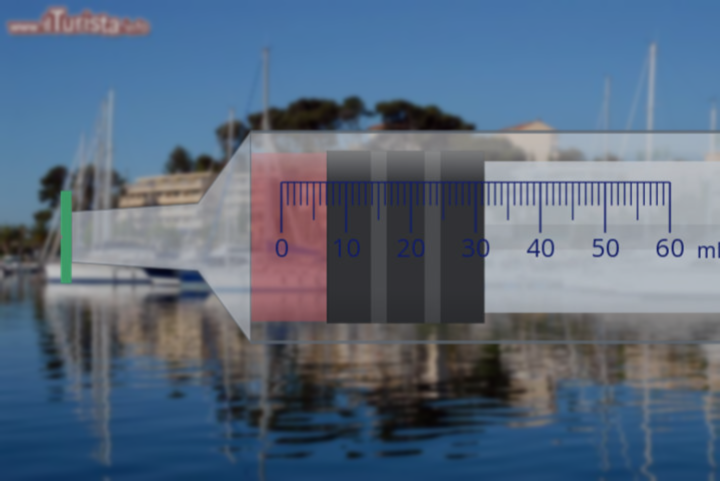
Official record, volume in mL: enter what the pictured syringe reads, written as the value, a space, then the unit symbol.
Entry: 7 mL
